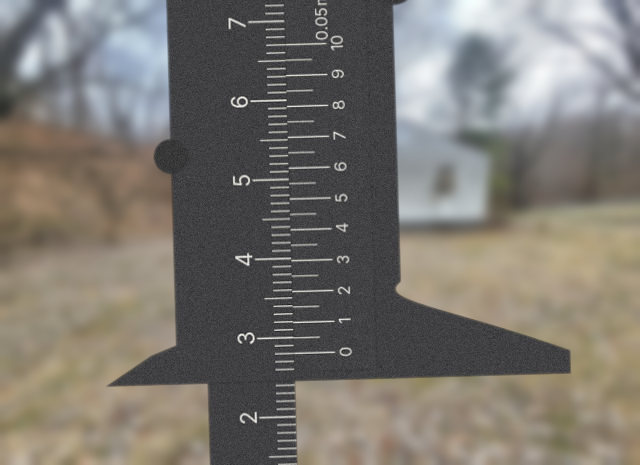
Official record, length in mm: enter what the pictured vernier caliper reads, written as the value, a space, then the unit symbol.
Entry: 28.0 mm
